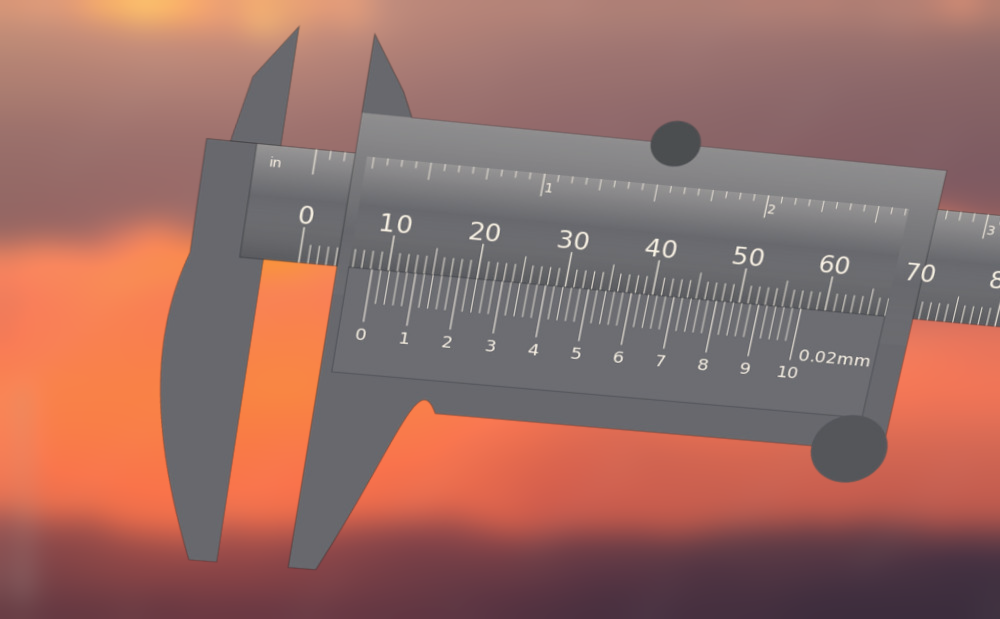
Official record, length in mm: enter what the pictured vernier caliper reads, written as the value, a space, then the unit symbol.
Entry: 8.2 mm
